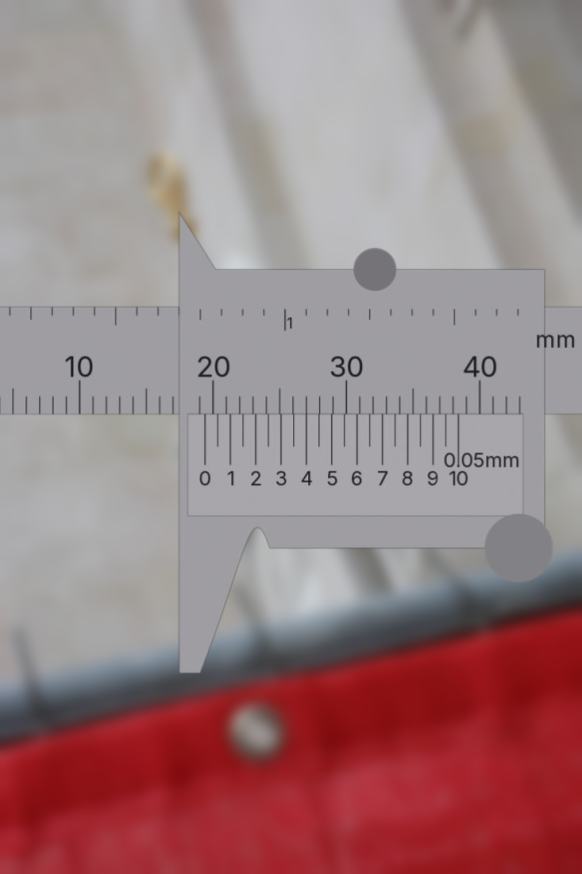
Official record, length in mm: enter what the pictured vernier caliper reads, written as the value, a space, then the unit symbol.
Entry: 19.4 mm
